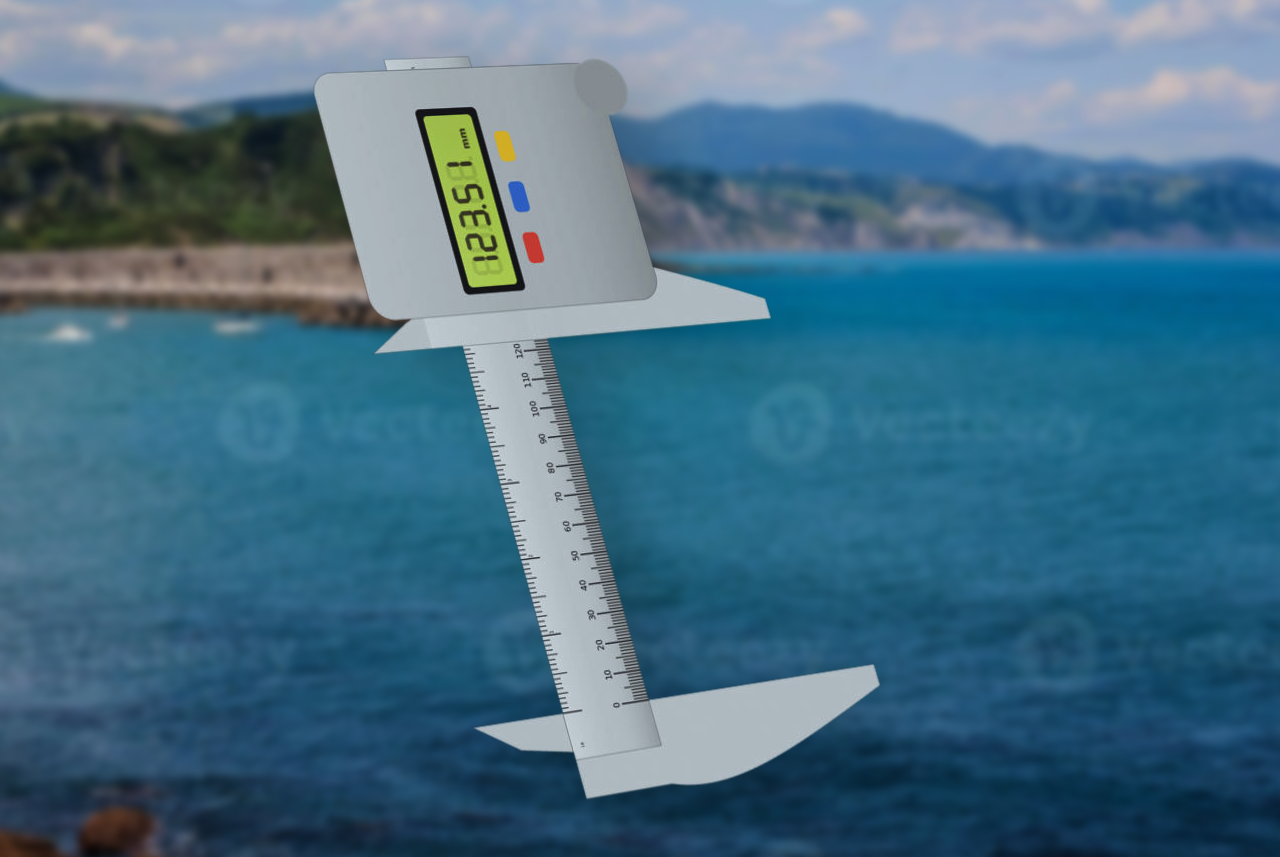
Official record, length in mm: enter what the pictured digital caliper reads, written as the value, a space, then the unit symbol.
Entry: 123.51 mm
